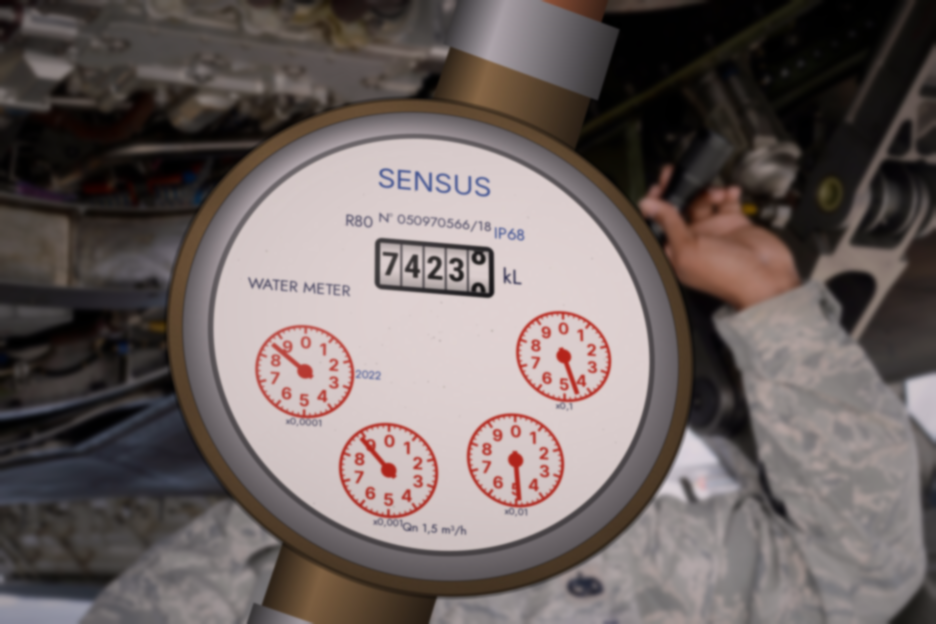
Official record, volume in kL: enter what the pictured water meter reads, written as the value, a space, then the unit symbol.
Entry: 74238.4488 kL
